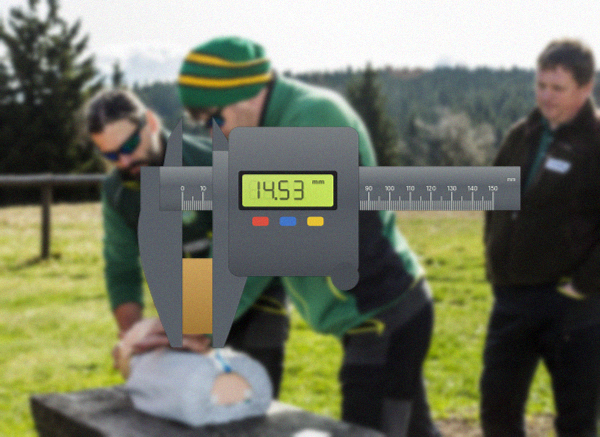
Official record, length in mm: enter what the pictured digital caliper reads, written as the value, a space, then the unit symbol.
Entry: 14.53 mm
